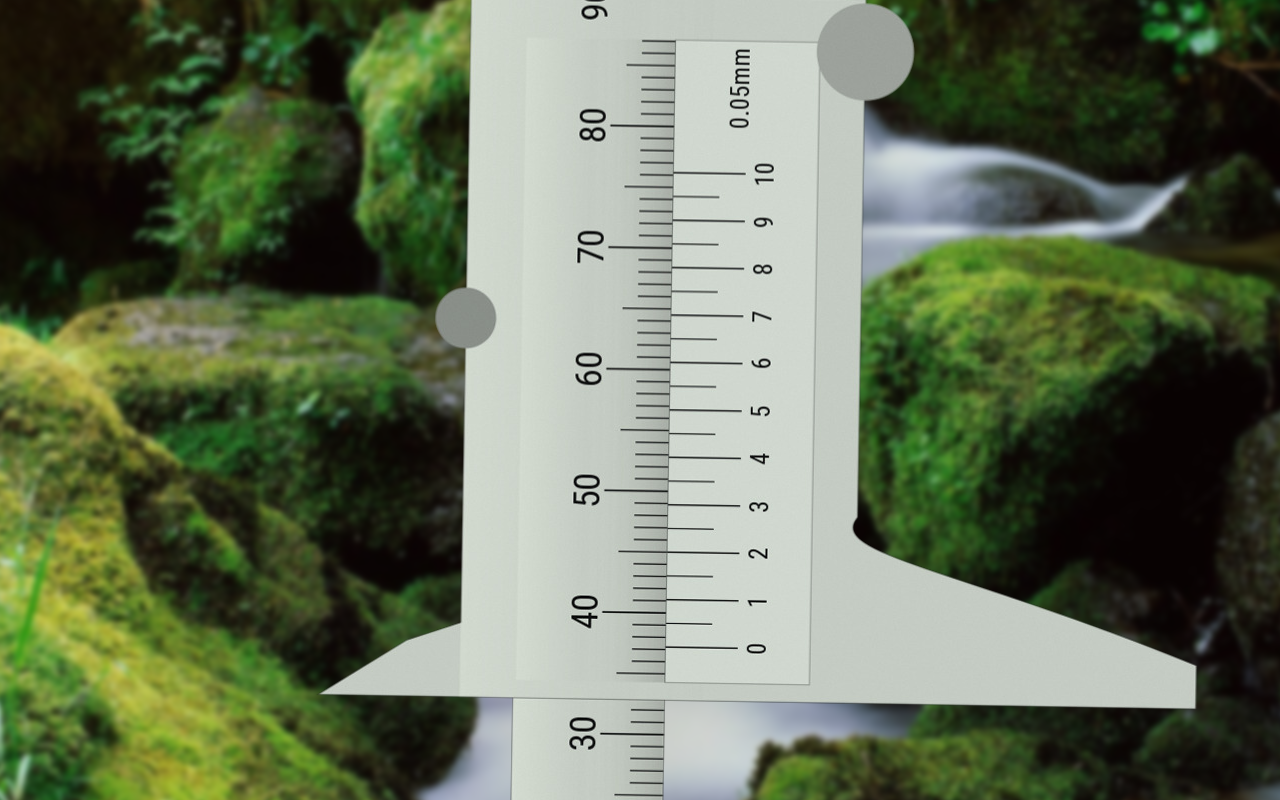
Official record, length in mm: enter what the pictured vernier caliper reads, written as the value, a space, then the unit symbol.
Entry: 37.2 mm
